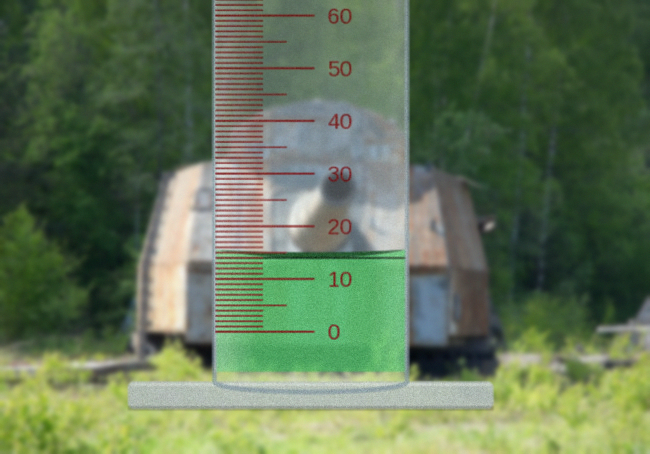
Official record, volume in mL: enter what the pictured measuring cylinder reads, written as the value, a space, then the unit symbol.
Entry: 14 mL
